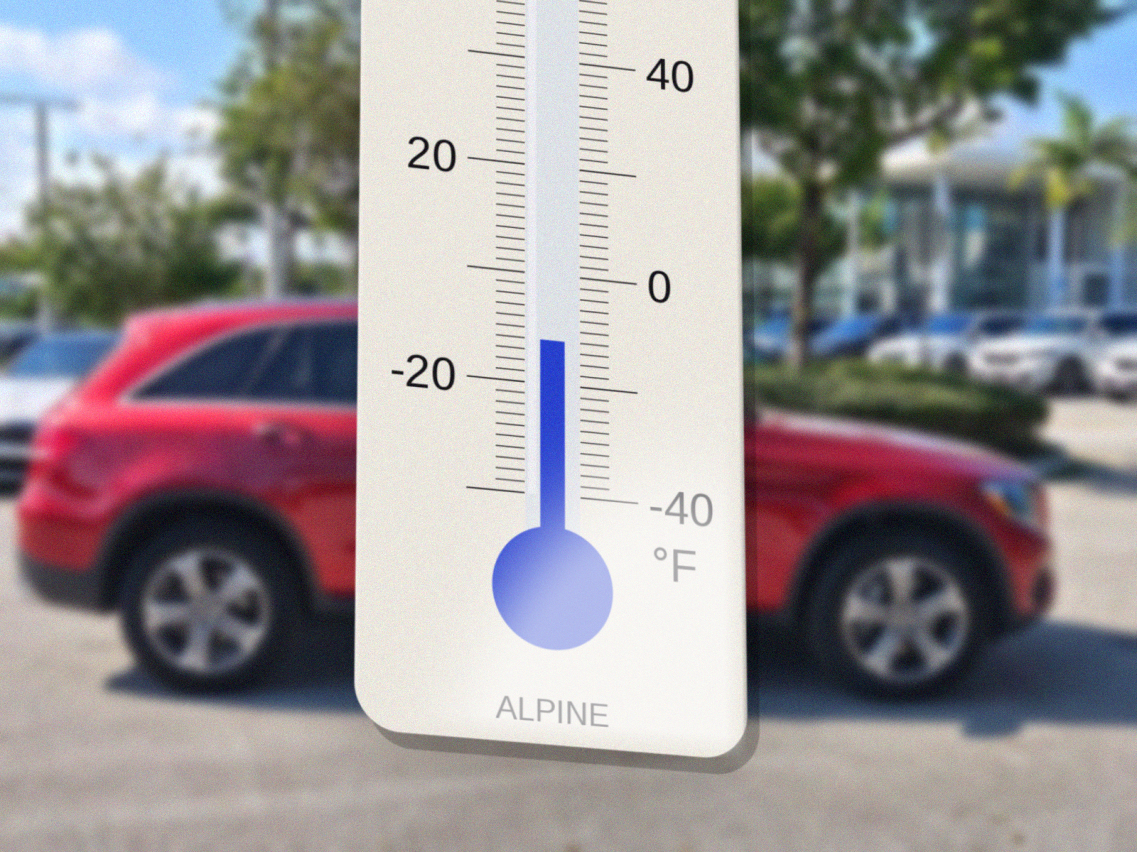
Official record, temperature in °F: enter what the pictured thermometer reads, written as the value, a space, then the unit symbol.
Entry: -12 °F
